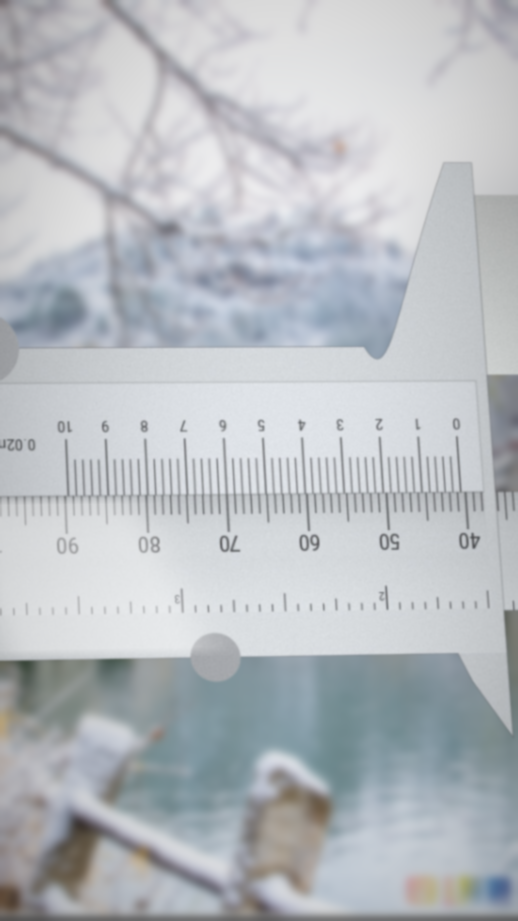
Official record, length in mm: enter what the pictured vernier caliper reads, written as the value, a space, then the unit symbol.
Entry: 40.6 mm
